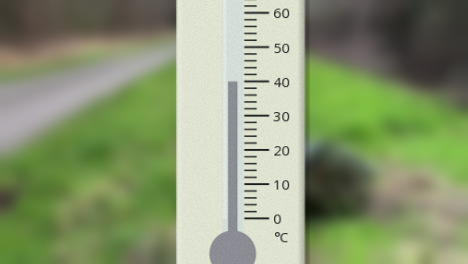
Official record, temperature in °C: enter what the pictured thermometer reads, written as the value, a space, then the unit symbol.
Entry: 40 °C
